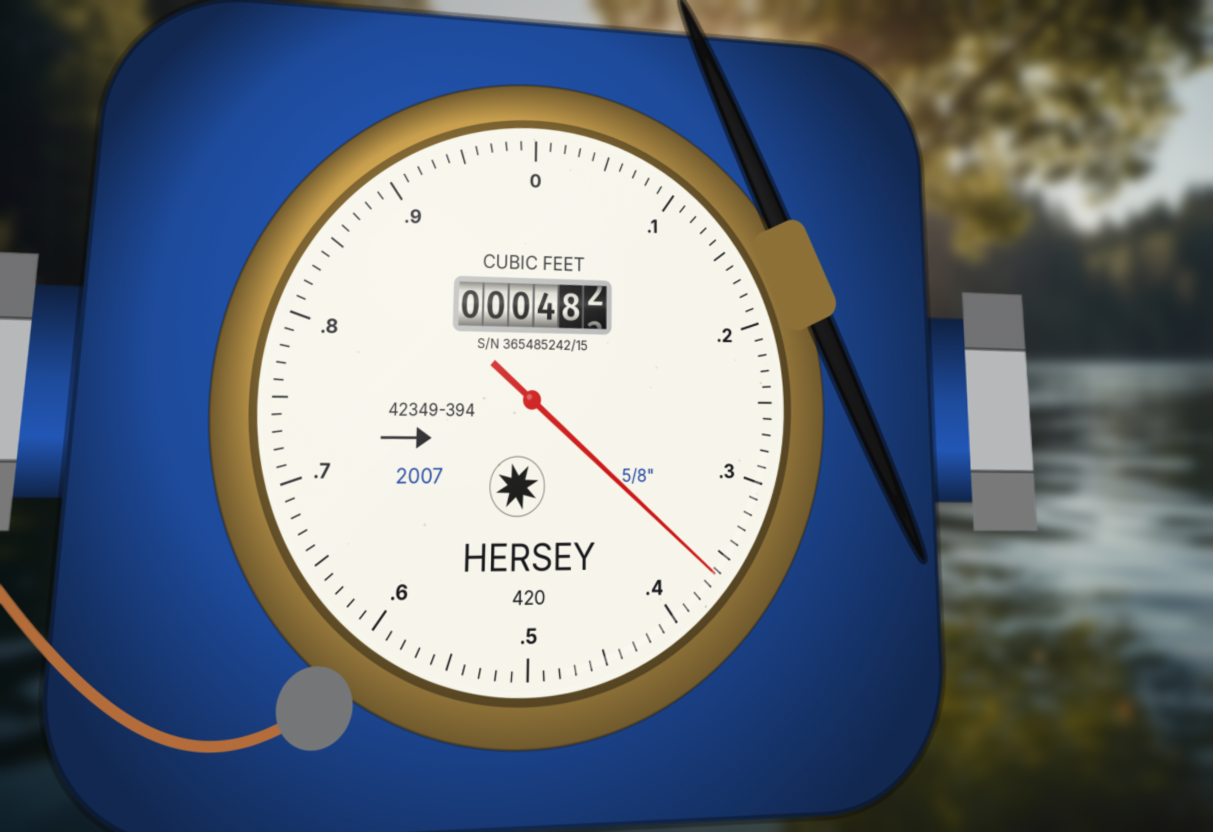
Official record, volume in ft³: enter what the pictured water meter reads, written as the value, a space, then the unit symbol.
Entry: 482.36 ft³
